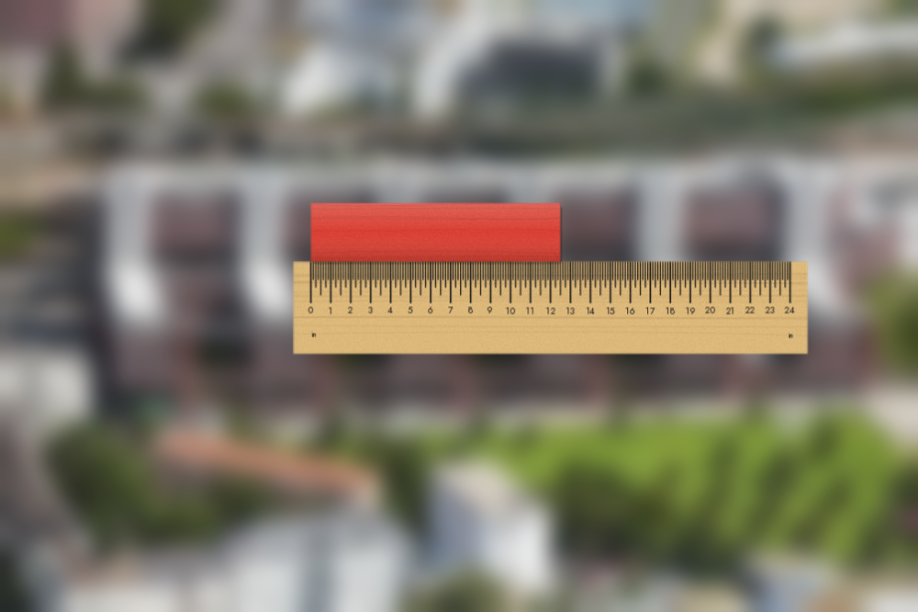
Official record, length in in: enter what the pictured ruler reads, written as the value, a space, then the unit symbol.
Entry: 12.5 in
